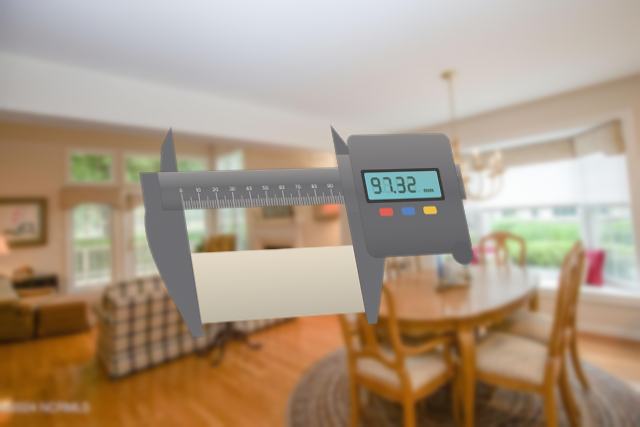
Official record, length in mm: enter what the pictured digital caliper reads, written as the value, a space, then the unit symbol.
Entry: 97.32 mm
